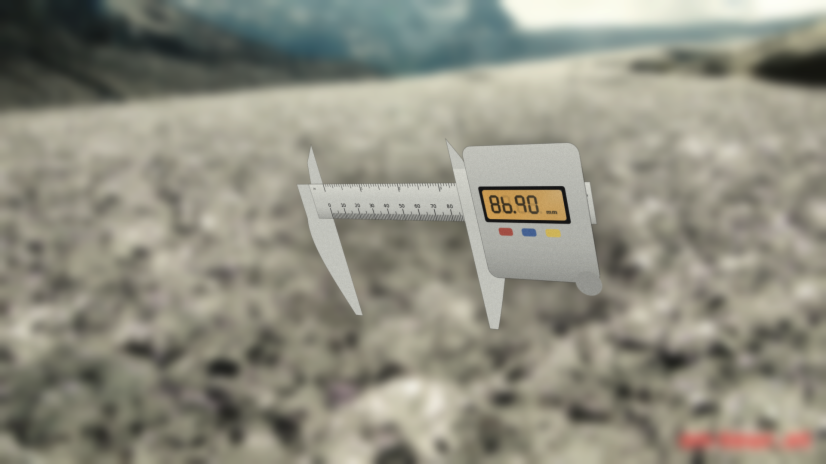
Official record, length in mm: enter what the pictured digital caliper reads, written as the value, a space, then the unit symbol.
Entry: 86.90 mm
